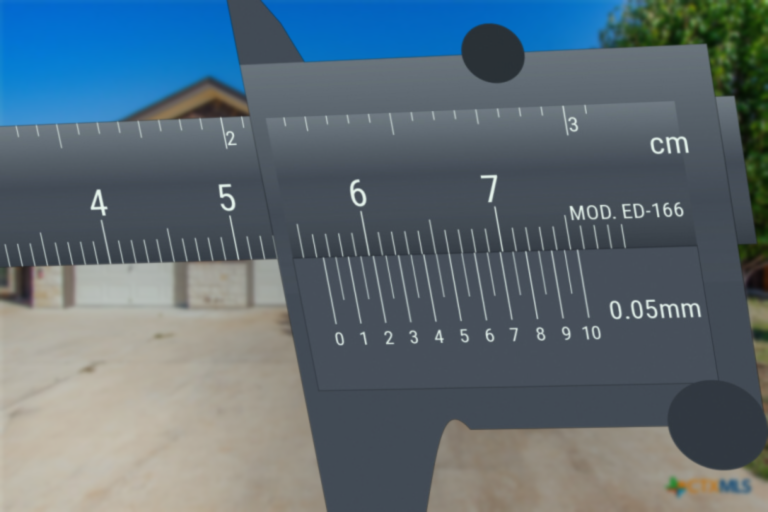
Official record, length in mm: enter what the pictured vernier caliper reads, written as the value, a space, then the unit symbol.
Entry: 56.5 mm
